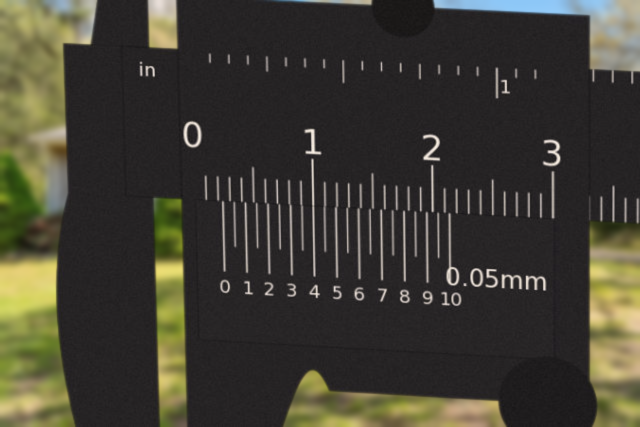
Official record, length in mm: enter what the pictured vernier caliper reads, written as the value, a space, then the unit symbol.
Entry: 2.4 mm
